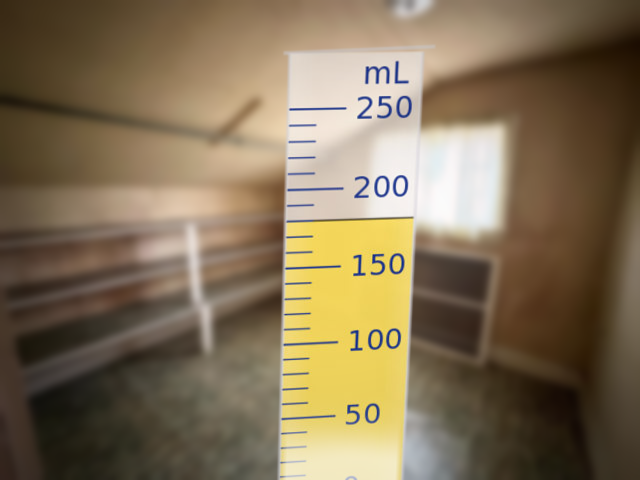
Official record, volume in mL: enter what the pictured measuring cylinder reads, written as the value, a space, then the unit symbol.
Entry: 180 mL
